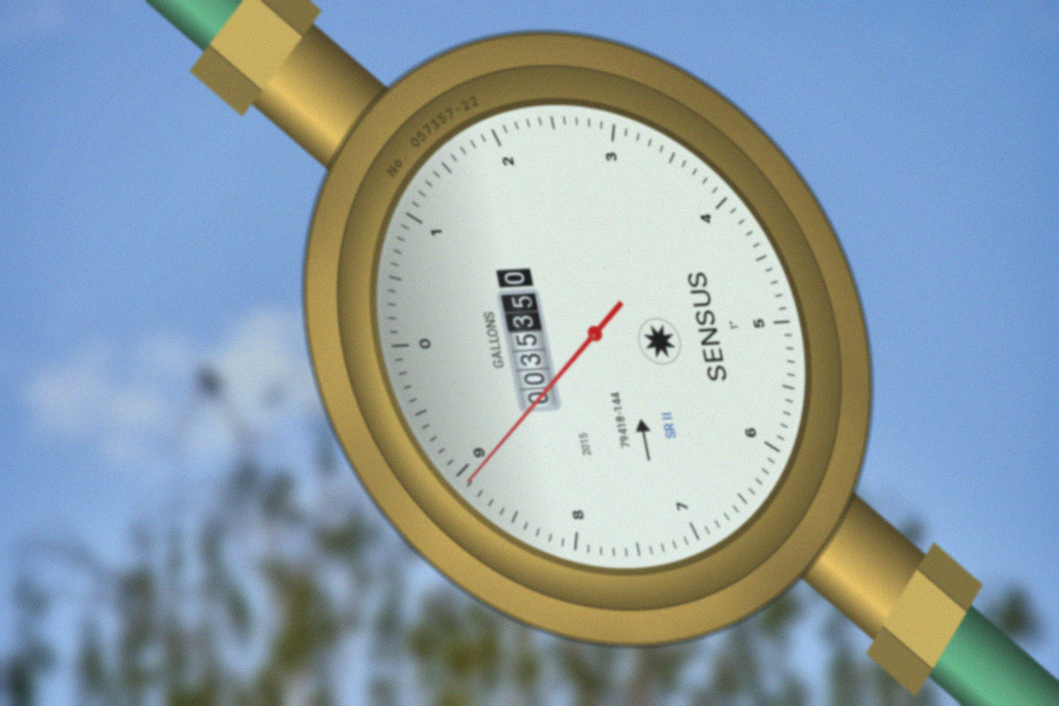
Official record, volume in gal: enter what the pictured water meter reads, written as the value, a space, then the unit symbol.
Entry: 35348.9 gal
